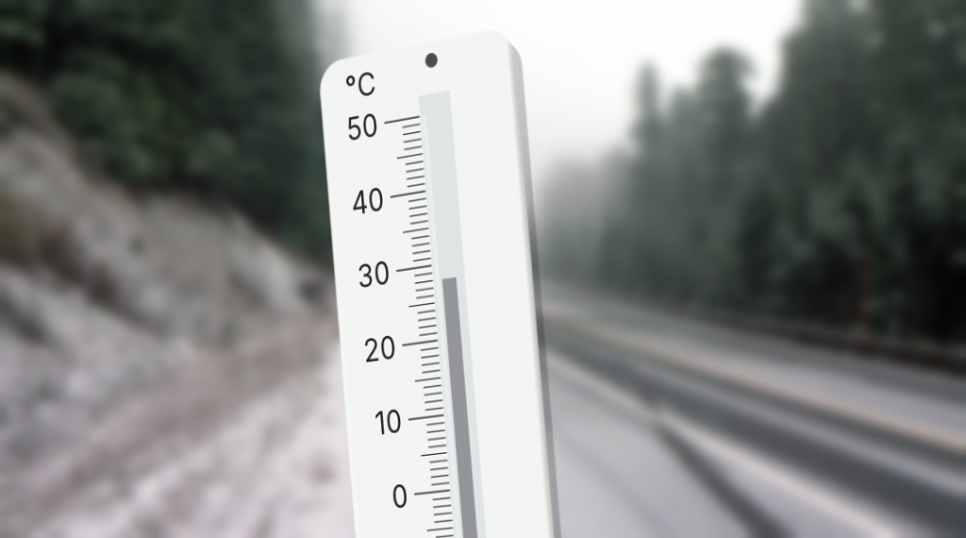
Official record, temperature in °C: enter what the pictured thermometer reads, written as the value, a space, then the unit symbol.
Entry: 28 °C
